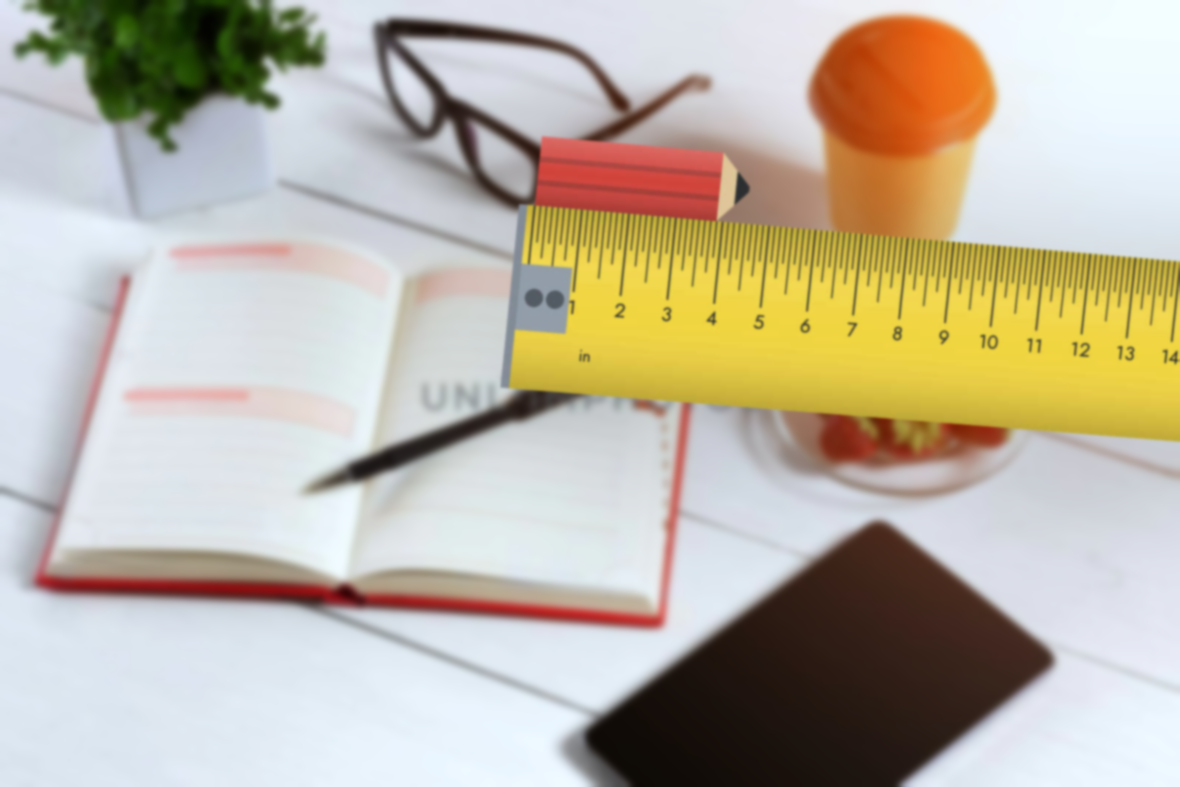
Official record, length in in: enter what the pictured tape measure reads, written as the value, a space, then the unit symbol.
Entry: 4.5 in
